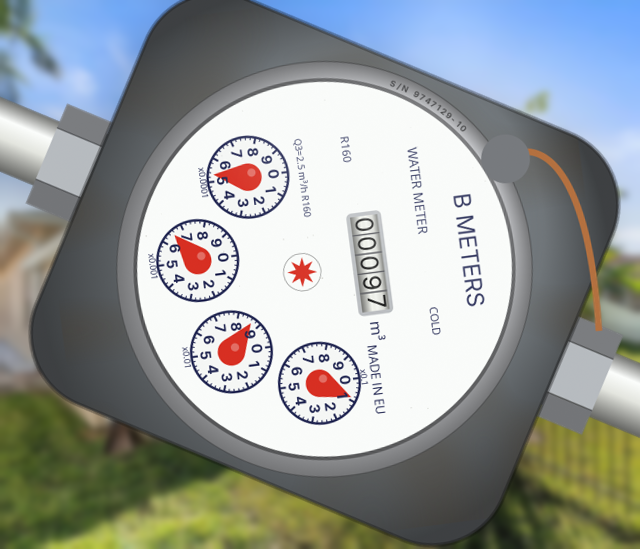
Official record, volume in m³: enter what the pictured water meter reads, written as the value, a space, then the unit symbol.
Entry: 97.0865 m³
